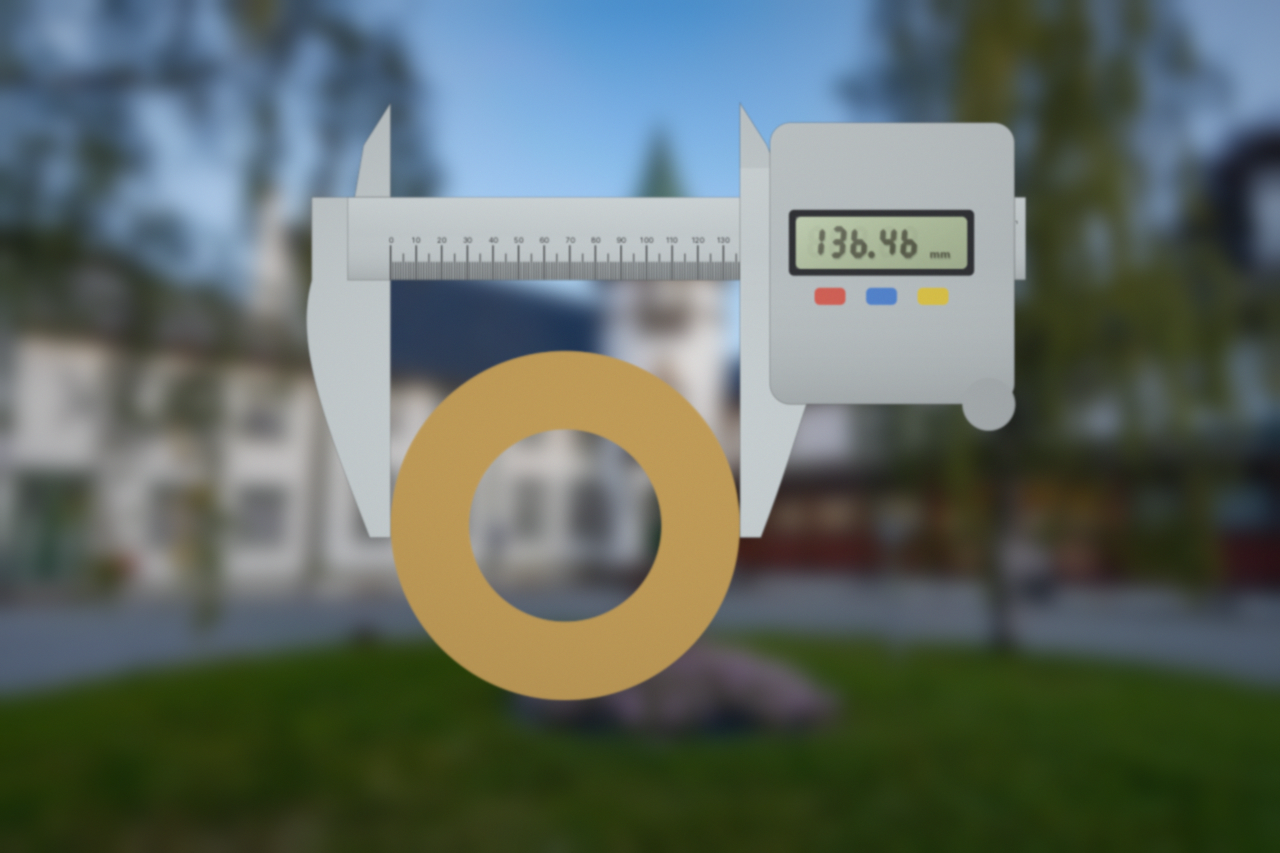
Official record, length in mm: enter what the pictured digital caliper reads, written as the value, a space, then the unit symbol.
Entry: 136.46 mm
